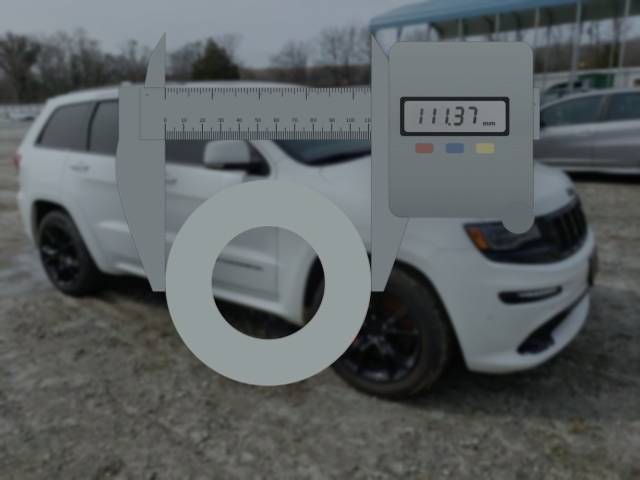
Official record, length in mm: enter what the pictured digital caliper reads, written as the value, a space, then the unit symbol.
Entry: 111.37 mm
